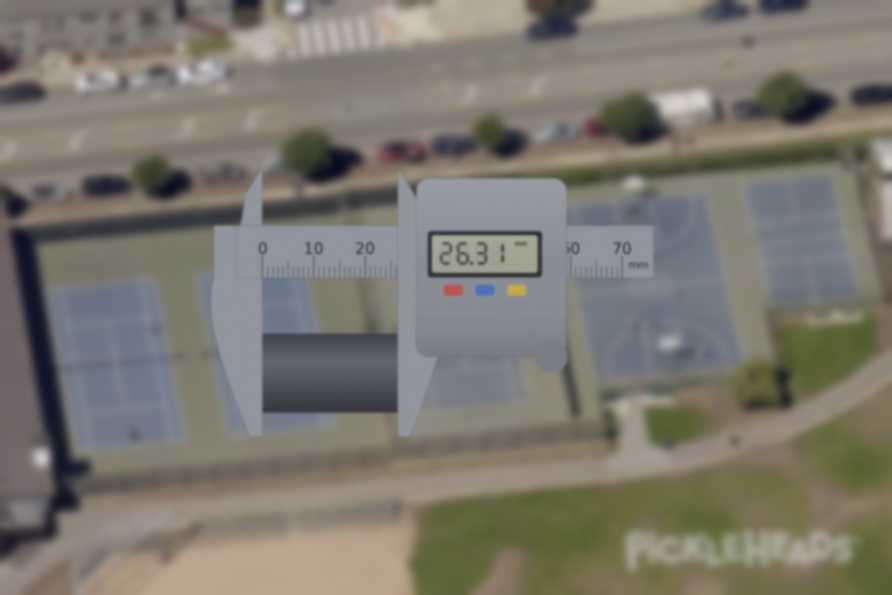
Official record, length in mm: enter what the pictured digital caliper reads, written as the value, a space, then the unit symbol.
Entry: 26.31 mm
